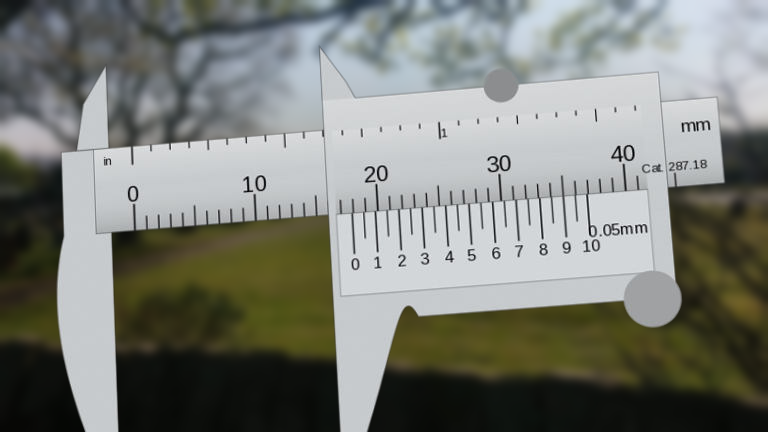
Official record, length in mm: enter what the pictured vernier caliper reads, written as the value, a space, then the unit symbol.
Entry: 17.9 mm
